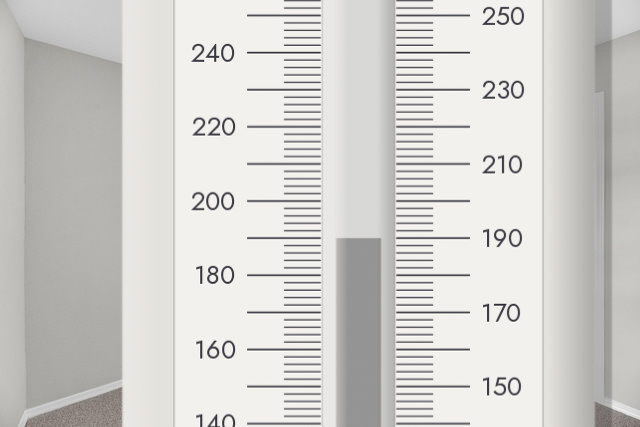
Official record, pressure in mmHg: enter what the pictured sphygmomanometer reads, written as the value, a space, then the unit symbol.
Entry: 190 mmHg
